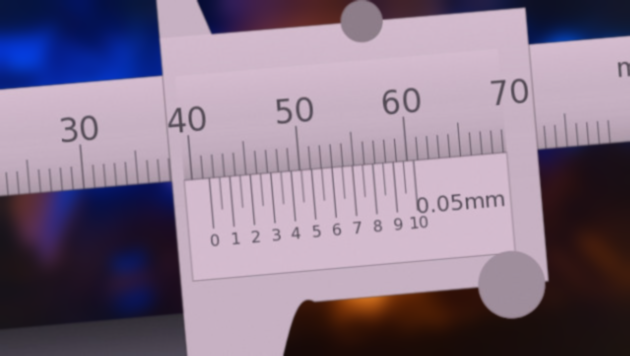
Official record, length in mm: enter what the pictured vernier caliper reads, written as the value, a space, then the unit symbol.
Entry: 41.6 mm
